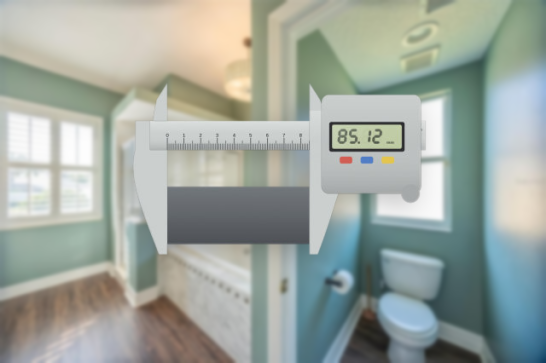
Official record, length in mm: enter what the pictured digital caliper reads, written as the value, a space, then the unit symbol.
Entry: 85.12 mm
